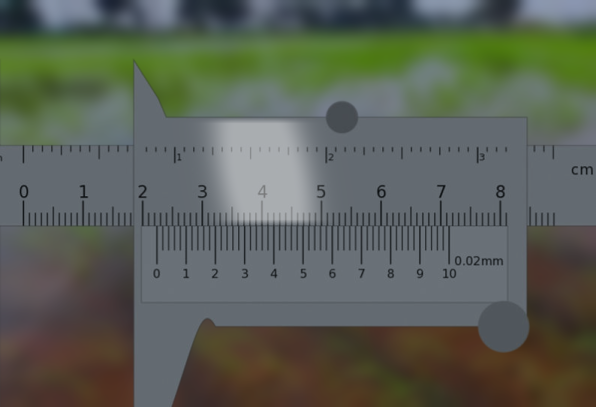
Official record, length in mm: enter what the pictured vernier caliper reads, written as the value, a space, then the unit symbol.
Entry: 22.4 mm
